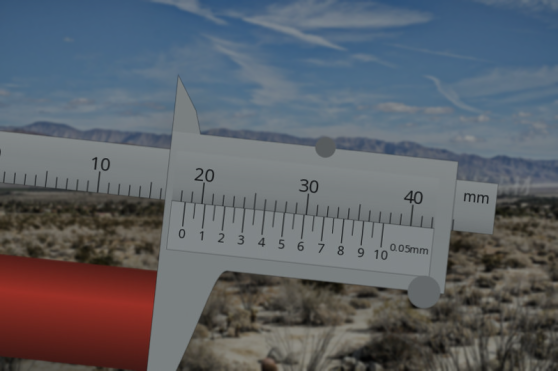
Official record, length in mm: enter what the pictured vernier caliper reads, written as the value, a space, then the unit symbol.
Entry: 18.4 mm
